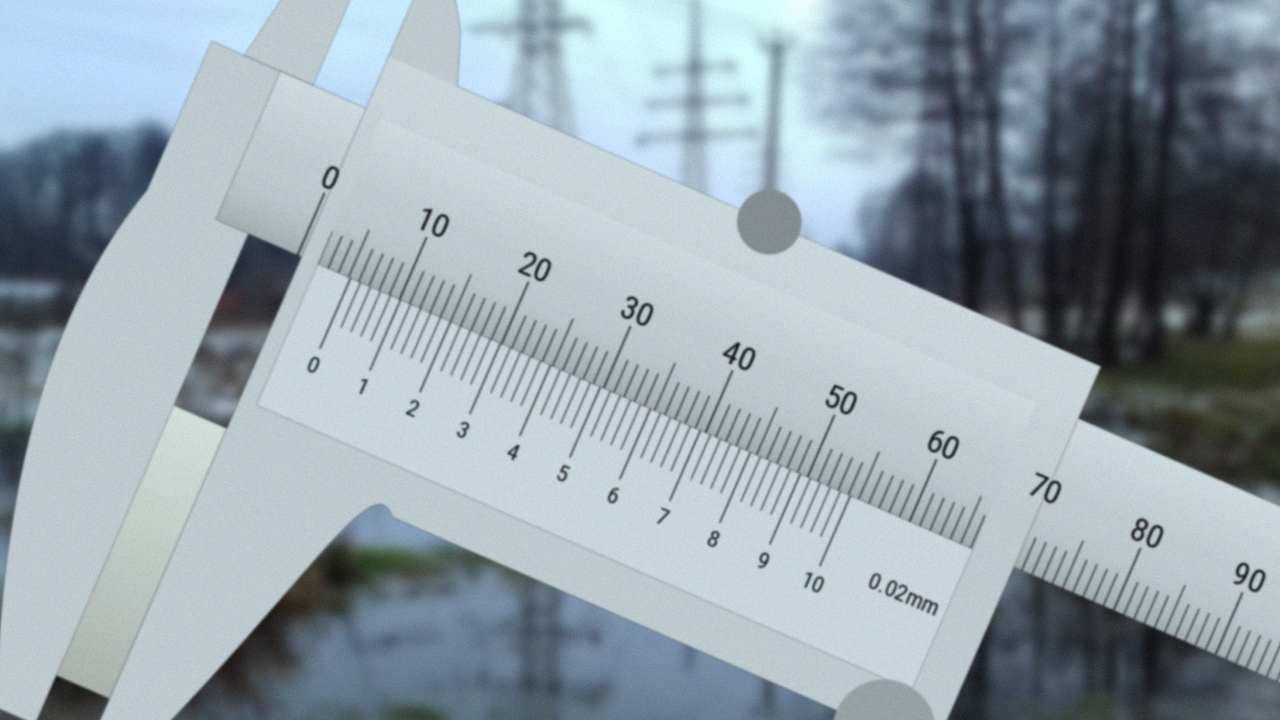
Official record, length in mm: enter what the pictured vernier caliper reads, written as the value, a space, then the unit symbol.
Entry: 5.2 mm
